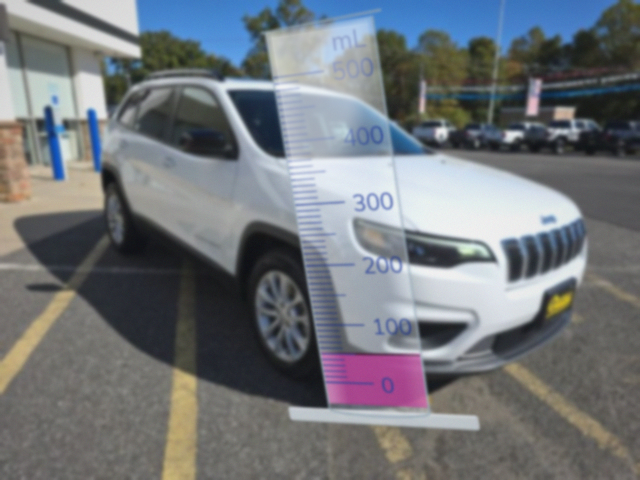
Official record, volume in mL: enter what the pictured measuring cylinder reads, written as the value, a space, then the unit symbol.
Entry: 50 mL
